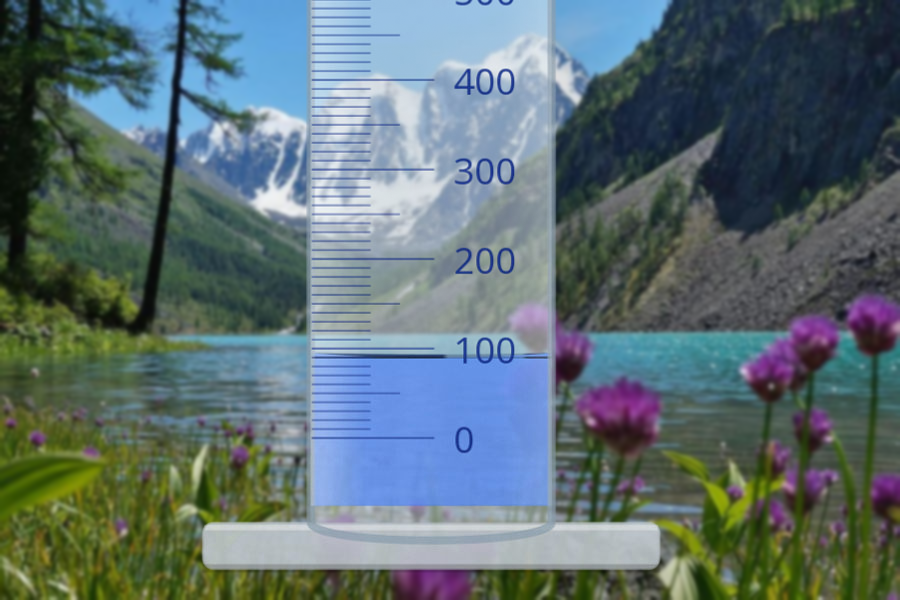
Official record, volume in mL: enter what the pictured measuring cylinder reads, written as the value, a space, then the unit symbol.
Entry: 90 mL
